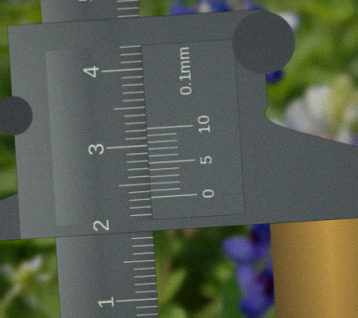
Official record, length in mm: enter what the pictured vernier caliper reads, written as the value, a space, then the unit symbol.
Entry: 23.2 mm
